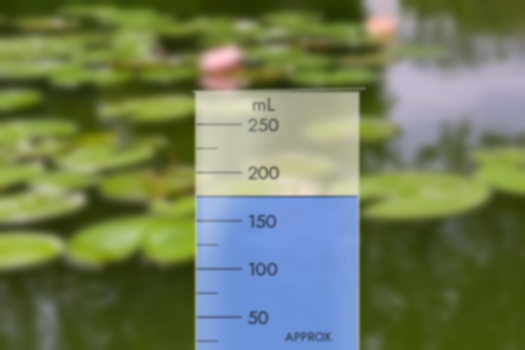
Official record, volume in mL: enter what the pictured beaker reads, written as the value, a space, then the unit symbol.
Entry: 175 mL
